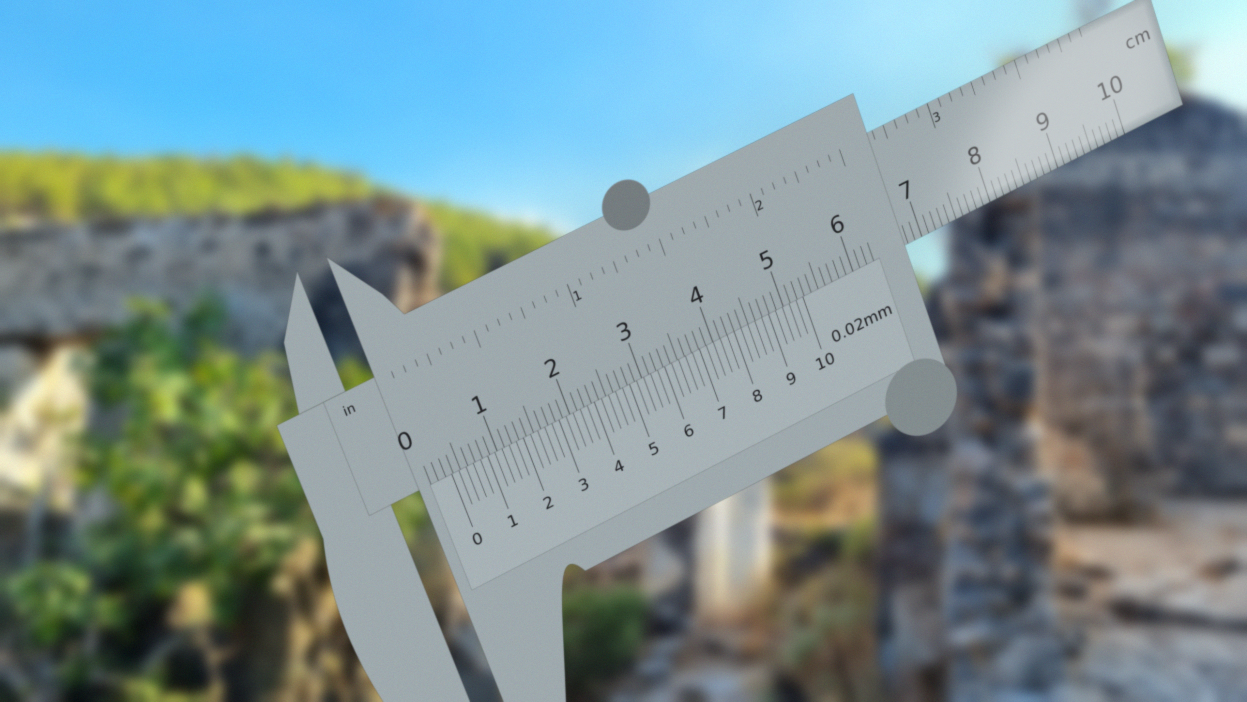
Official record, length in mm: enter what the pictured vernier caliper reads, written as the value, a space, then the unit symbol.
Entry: 3.8 mm
